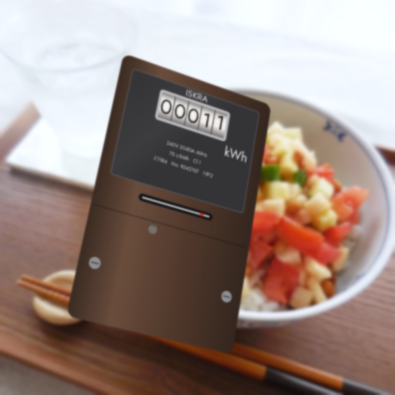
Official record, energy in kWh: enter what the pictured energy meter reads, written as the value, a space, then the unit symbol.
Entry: 11 kWh
